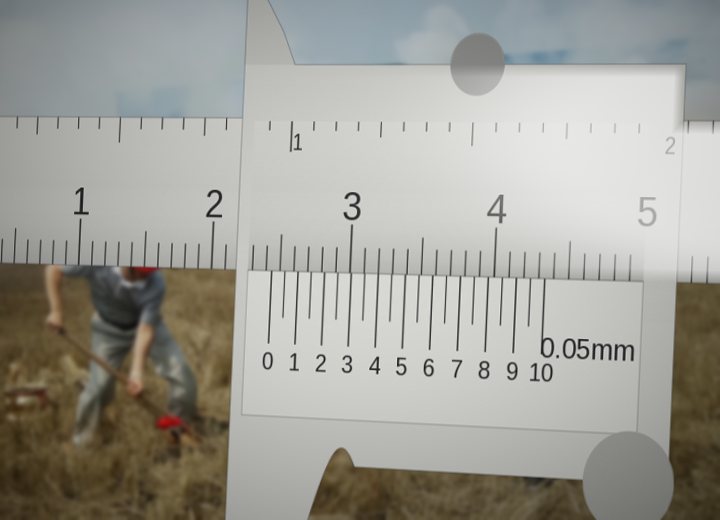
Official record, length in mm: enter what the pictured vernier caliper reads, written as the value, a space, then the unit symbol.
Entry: 24.4 mm
